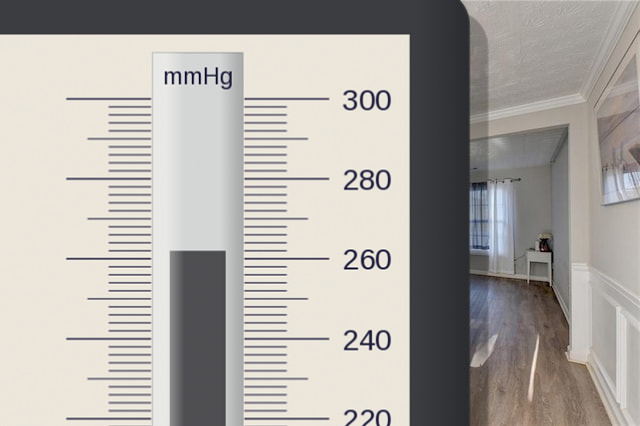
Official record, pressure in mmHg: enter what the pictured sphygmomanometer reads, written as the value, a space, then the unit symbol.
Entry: 262 mmHg
